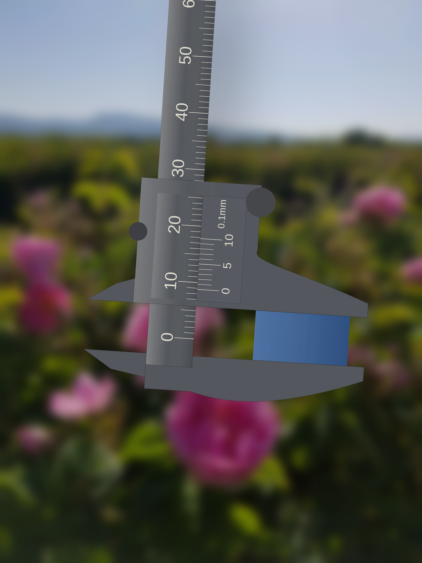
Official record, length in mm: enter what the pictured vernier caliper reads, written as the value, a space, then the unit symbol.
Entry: 8.8 mm
